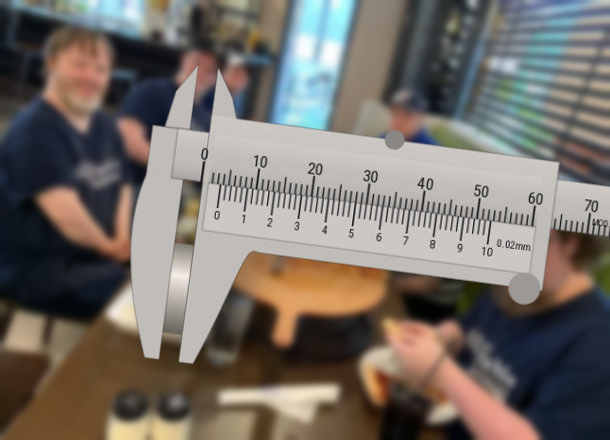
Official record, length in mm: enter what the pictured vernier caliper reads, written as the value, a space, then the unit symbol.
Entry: 3.5 mm
